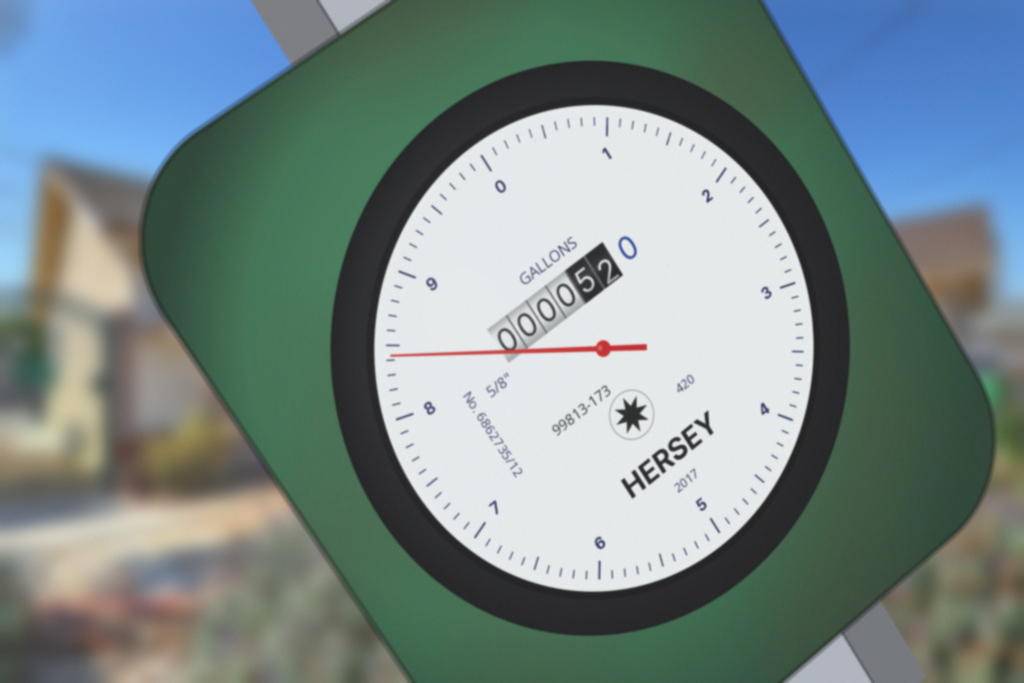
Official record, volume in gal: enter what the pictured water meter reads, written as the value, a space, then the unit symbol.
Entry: 518.4 gal
